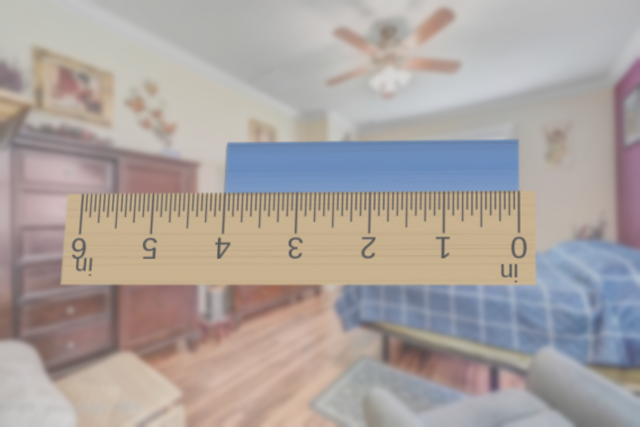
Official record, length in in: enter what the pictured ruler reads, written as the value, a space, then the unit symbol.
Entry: 4 in
